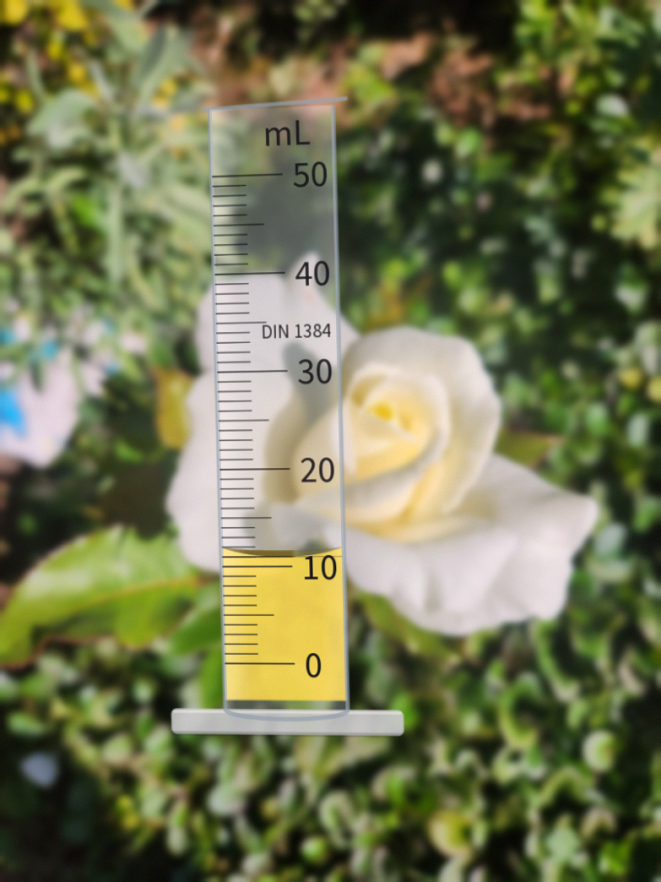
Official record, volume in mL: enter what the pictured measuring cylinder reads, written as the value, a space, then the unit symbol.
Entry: 11 mL
